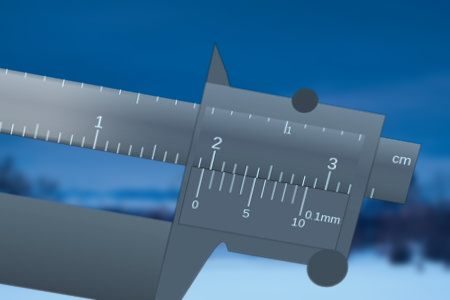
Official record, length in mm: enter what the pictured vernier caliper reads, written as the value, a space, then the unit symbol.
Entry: 19.4 mm
